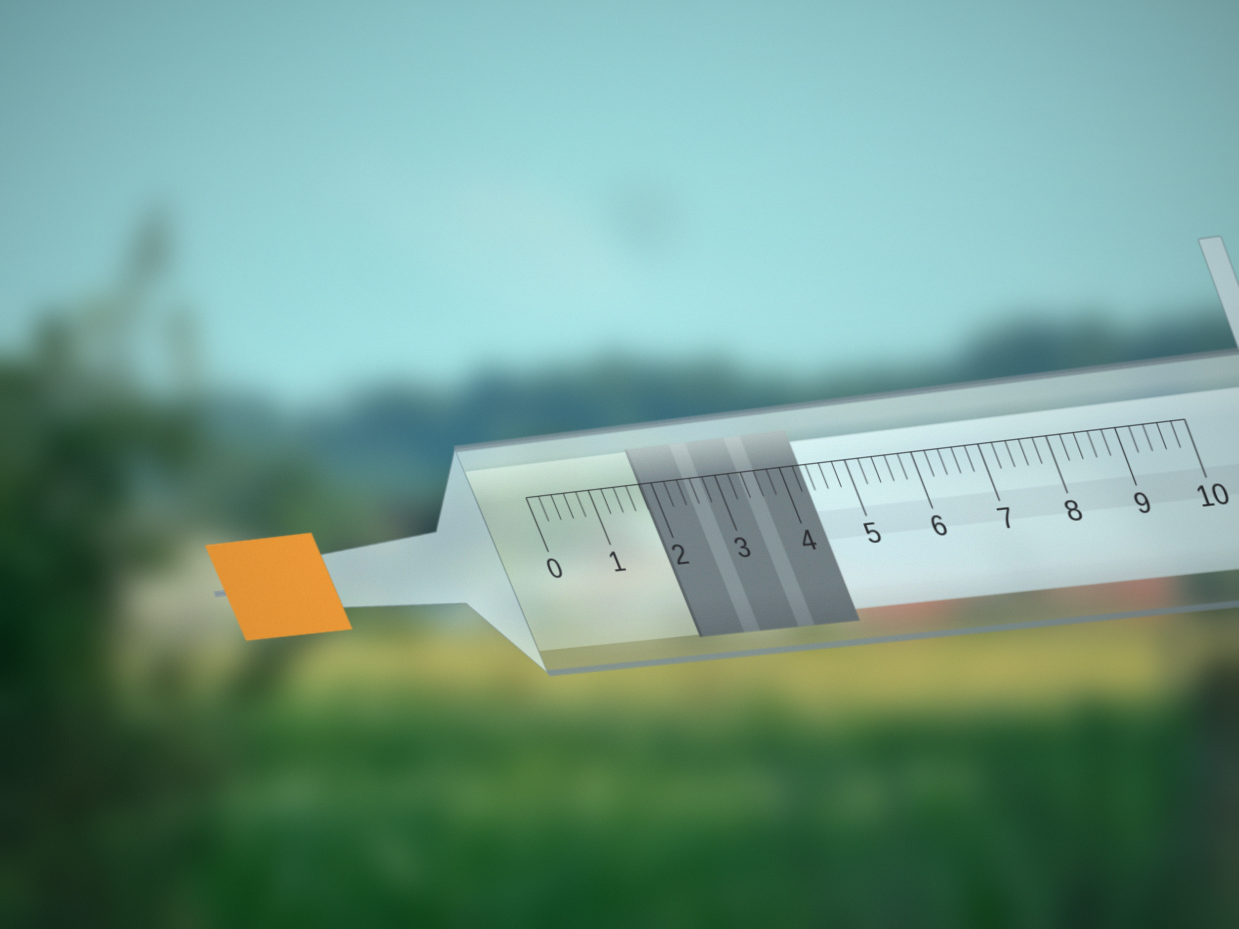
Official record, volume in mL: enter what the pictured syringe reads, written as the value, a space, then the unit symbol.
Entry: 1.8 mL
